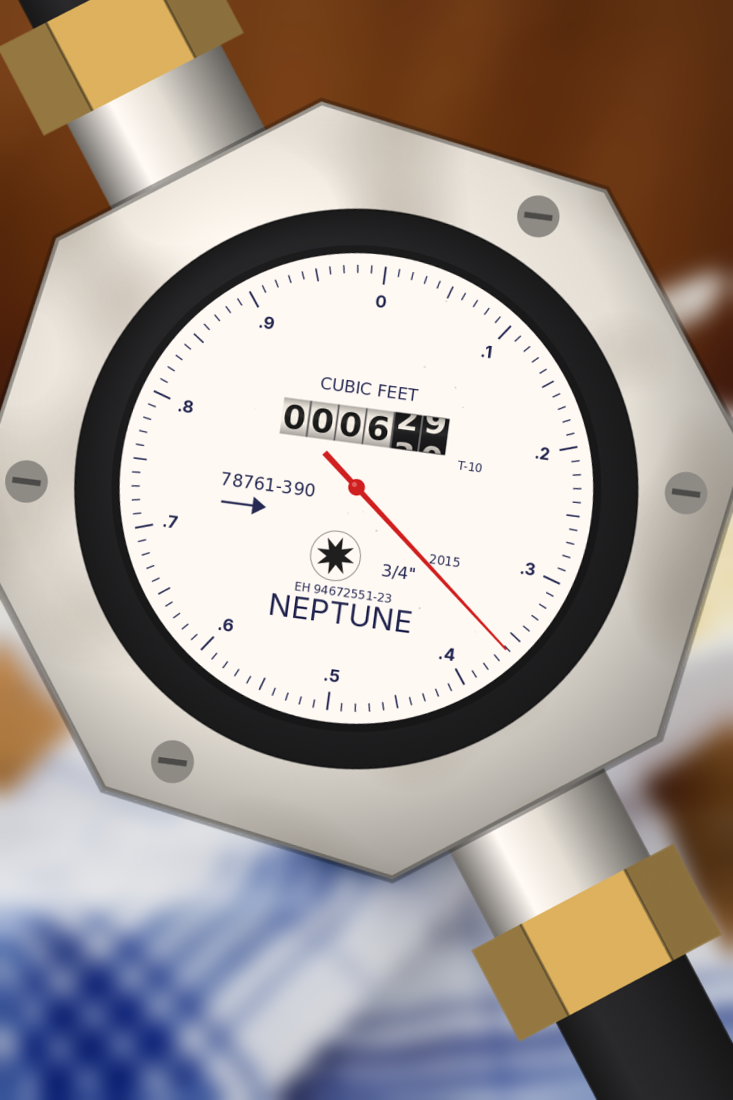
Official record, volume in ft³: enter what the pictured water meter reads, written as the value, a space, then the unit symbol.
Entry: 629.36 ft³
